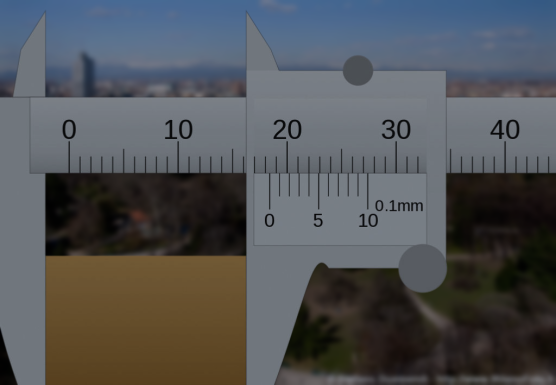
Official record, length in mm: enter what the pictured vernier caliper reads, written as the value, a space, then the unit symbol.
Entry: 18.4 mm
